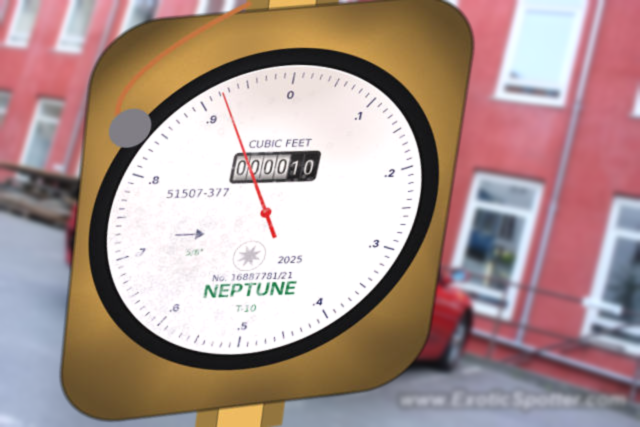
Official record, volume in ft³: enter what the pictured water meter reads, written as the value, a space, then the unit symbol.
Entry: 9.92 ft³
